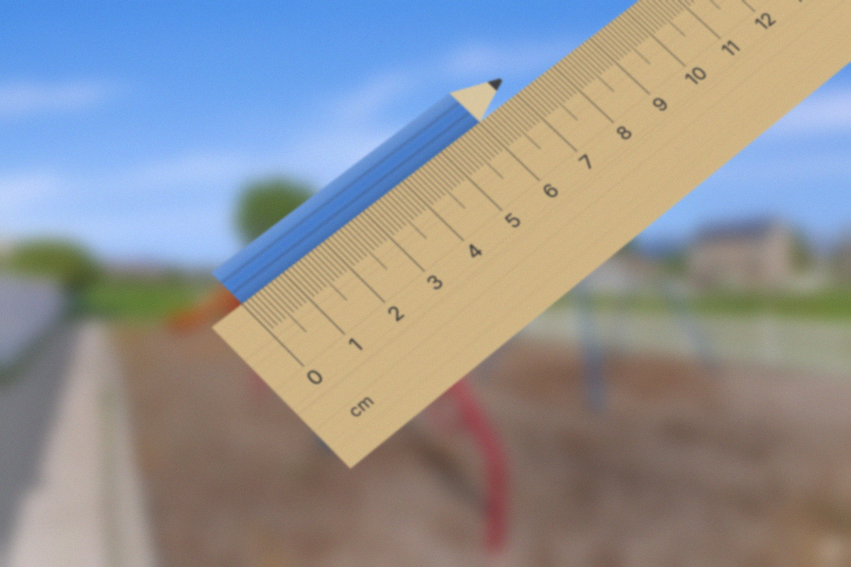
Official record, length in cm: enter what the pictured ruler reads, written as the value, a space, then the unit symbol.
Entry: 7 cm
